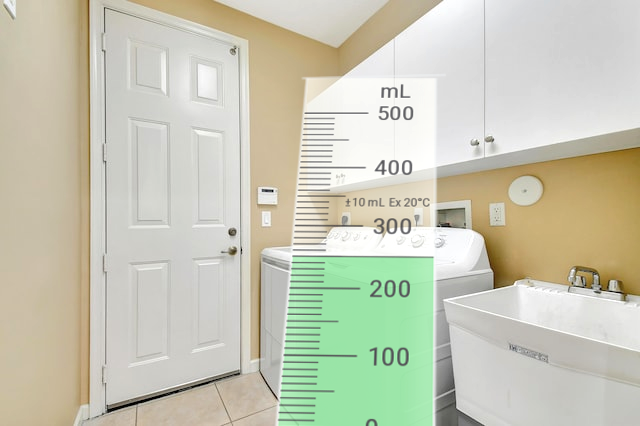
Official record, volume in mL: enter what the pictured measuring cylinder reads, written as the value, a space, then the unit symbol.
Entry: 250 mL
